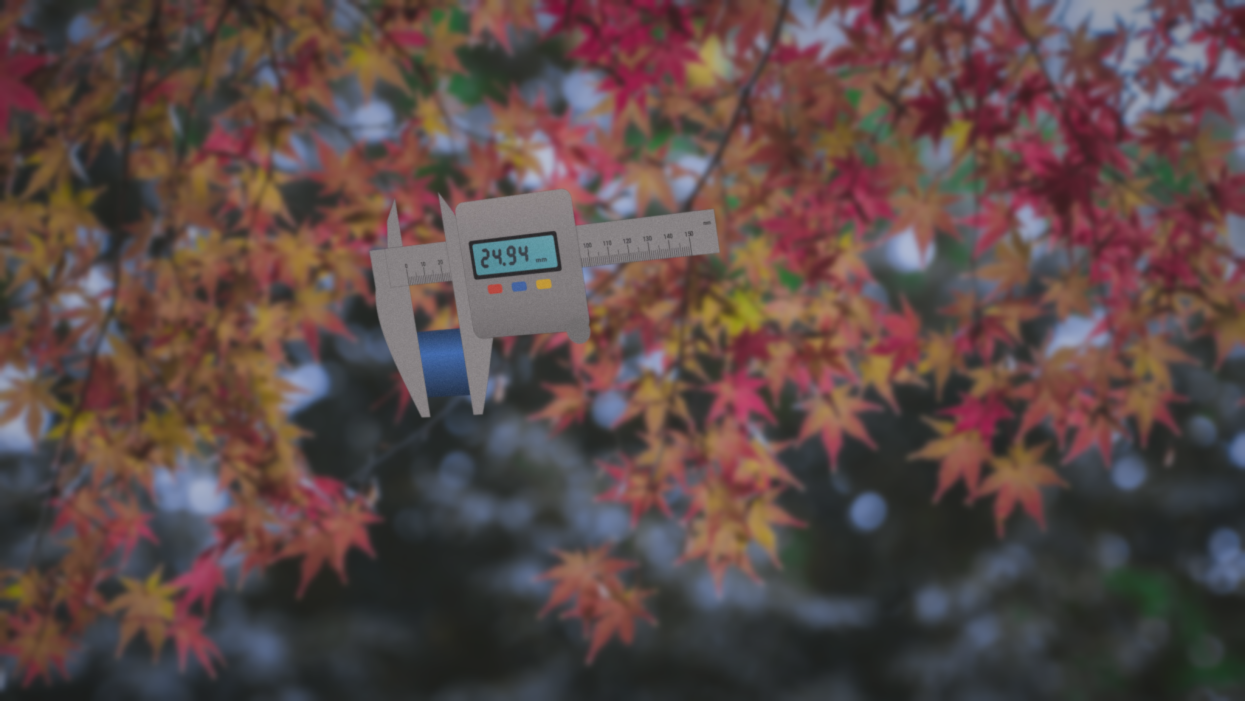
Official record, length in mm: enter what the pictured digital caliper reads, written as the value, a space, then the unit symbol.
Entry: 24.94 mm
